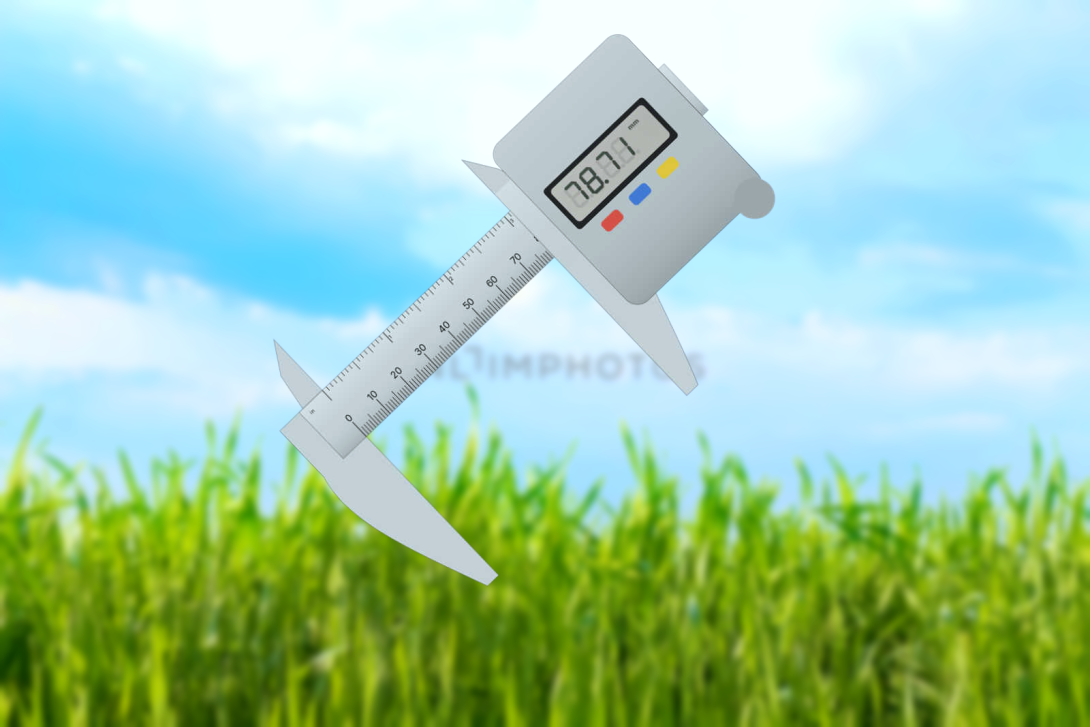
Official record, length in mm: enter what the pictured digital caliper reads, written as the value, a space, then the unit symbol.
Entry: 78.71 mm
